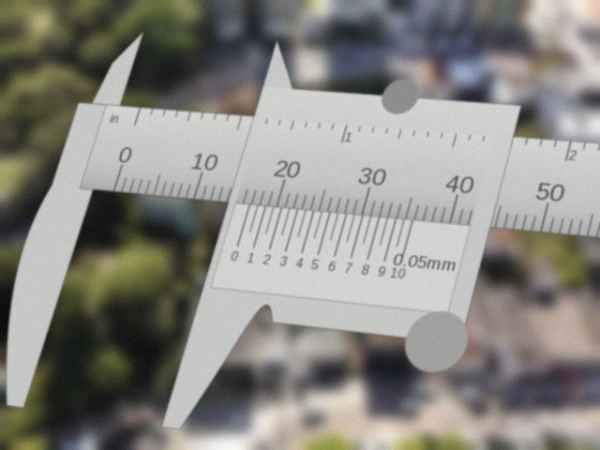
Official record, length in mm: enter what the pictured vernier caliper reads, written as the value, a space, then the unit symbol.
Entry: 16.8 mm
